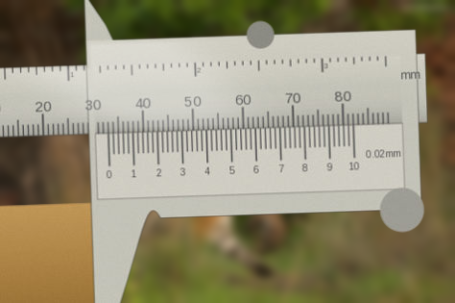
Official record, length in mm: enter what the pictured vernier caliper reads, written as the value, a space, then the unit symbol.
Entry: 33.0 mm
